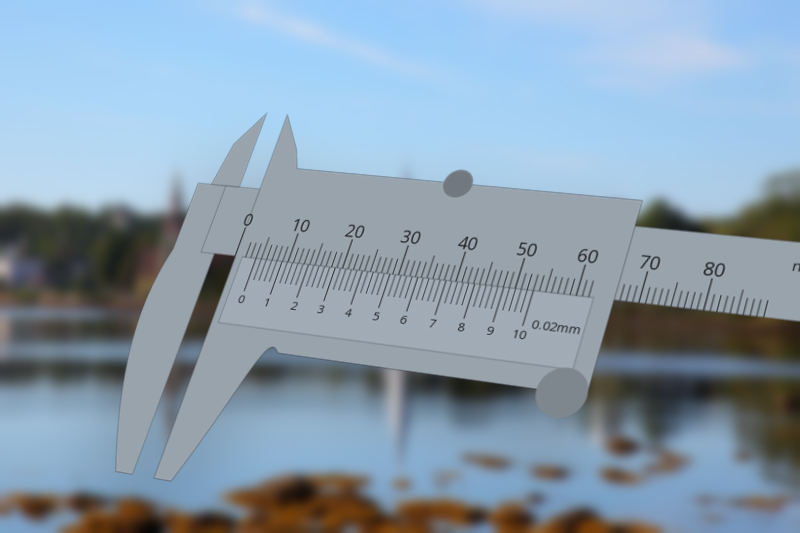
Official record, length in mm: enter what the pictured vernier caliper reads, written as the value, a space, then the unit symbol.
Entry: 4.0 mm
